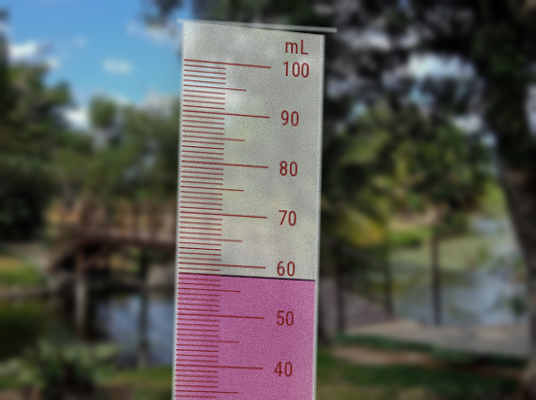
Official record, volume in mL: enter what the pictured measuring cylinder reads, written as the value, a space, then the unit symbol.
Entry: 58 mL
